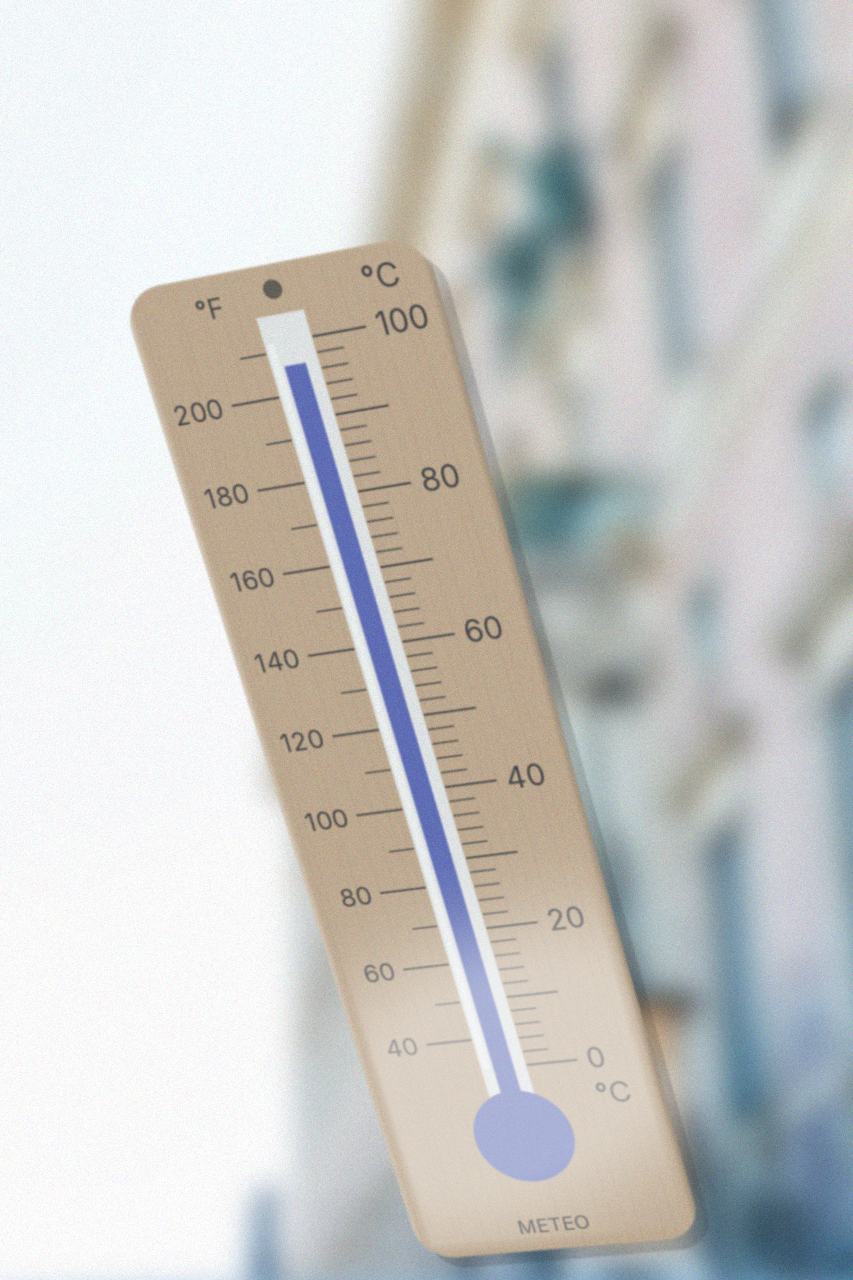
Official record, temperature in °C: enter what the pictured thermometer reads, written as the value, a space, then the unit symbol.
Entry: 97 °C
